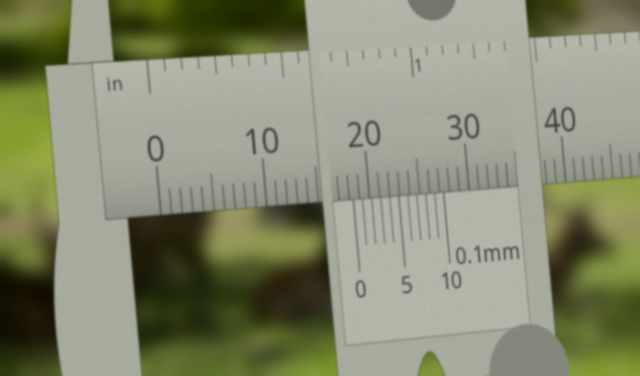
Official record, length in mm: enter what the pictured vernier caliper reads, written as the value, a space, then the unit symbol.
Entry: 18.4 mm
